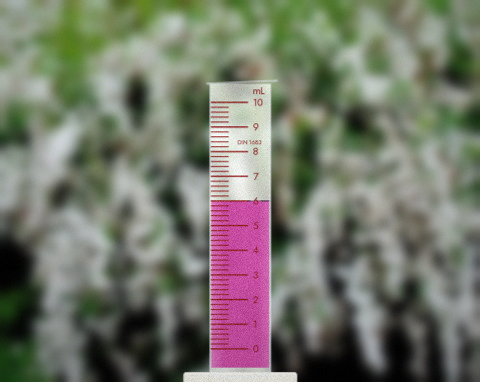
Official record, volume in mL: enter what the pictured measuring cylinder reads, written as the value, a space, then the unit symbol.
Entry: 6 mL
